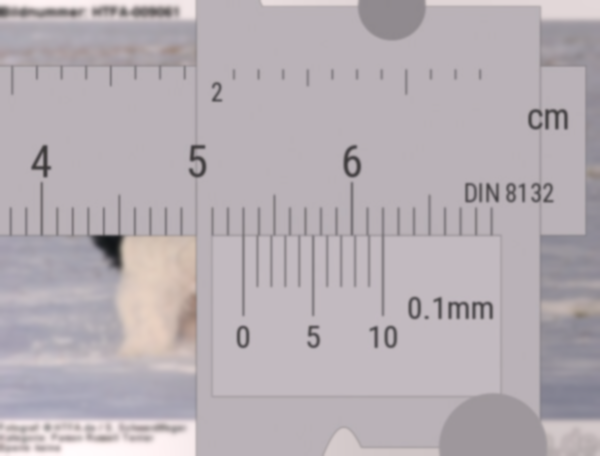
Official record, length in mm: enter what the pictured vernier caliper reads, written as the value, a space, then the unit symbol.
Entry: 53.0 mm
